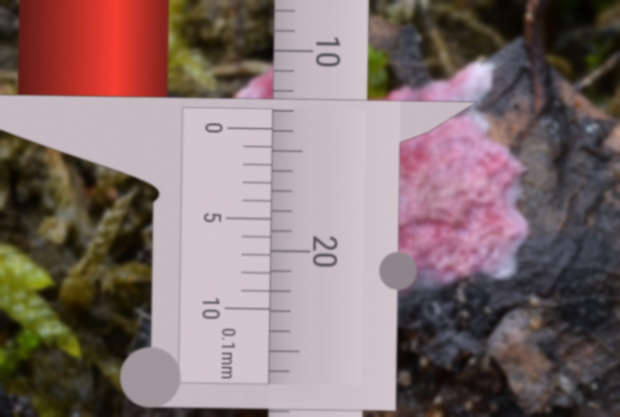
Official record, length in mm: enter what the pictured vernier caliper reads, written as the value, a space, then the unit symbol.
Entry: 13.9 mm
